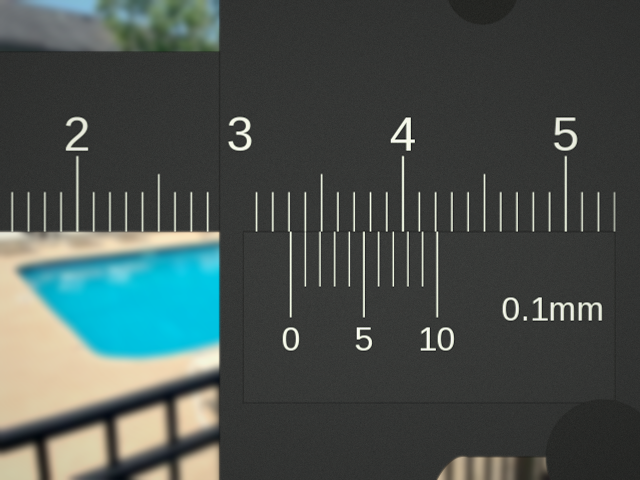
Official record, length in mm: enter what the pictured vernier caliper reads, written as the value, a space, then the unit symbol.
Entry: 33.1 mm
